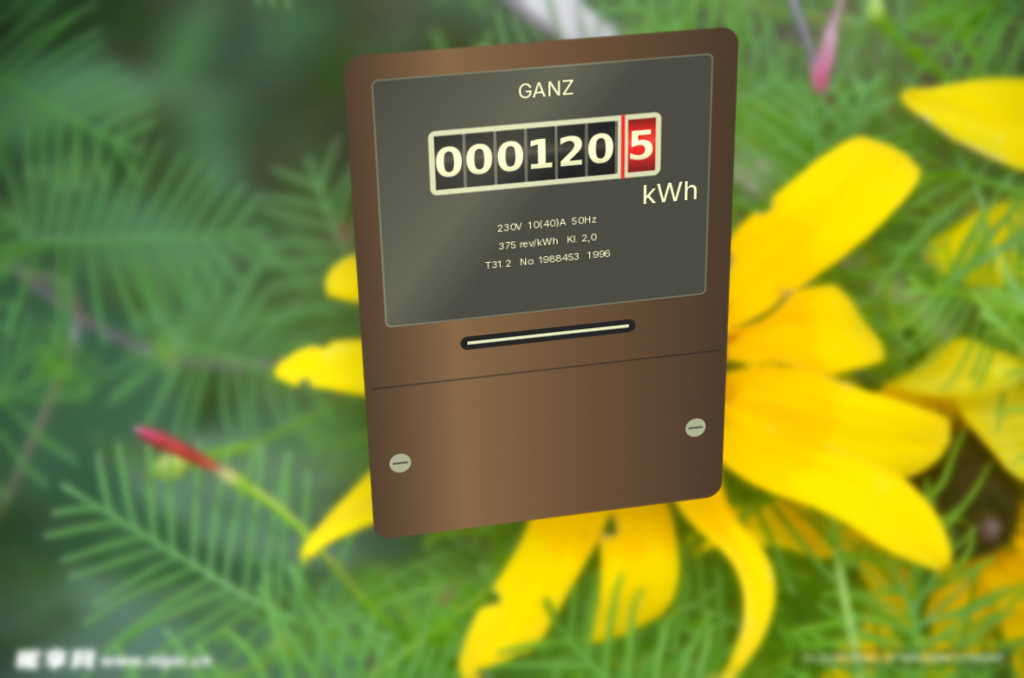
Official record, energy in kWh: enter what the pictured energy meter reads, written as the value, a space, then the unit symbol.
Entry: 120.5 kWh
